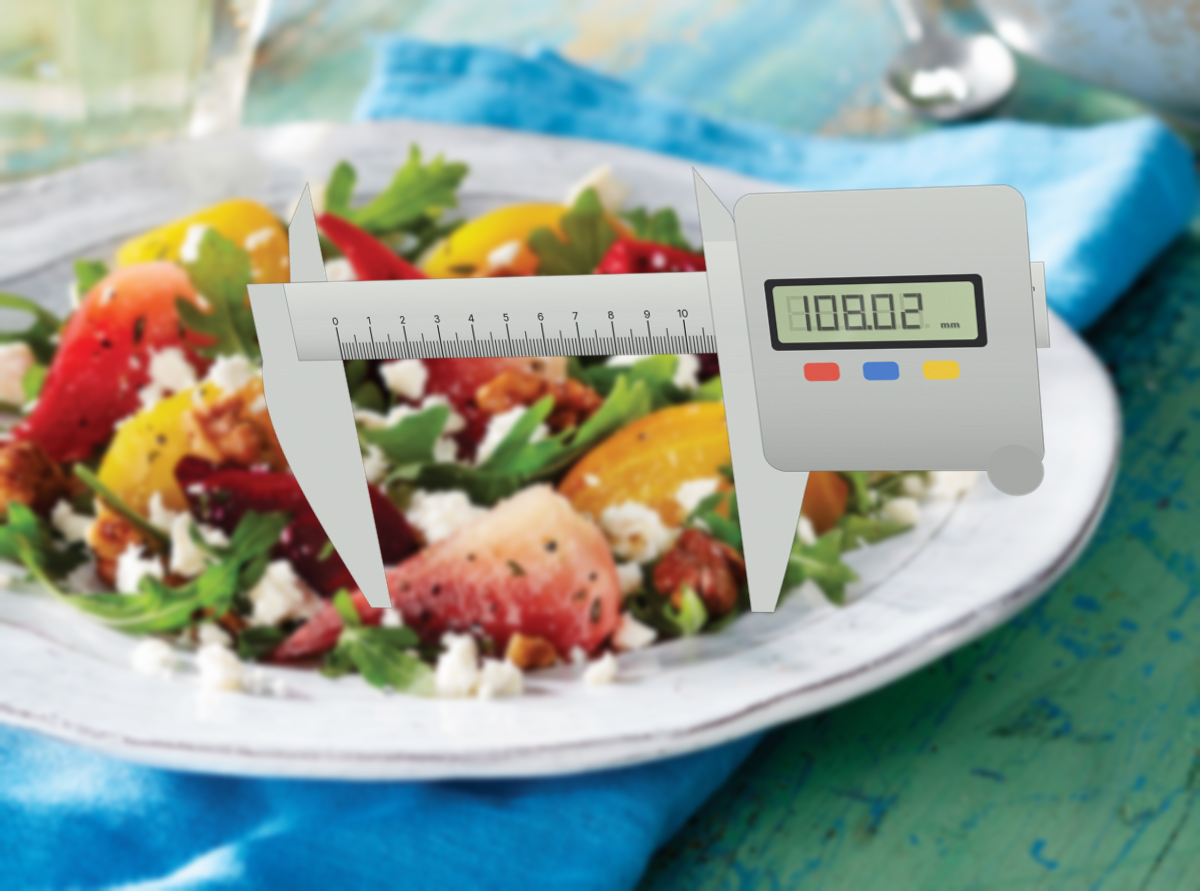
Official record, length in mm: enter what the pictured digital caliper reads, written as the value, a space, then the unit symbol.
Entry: 108.02 mm
